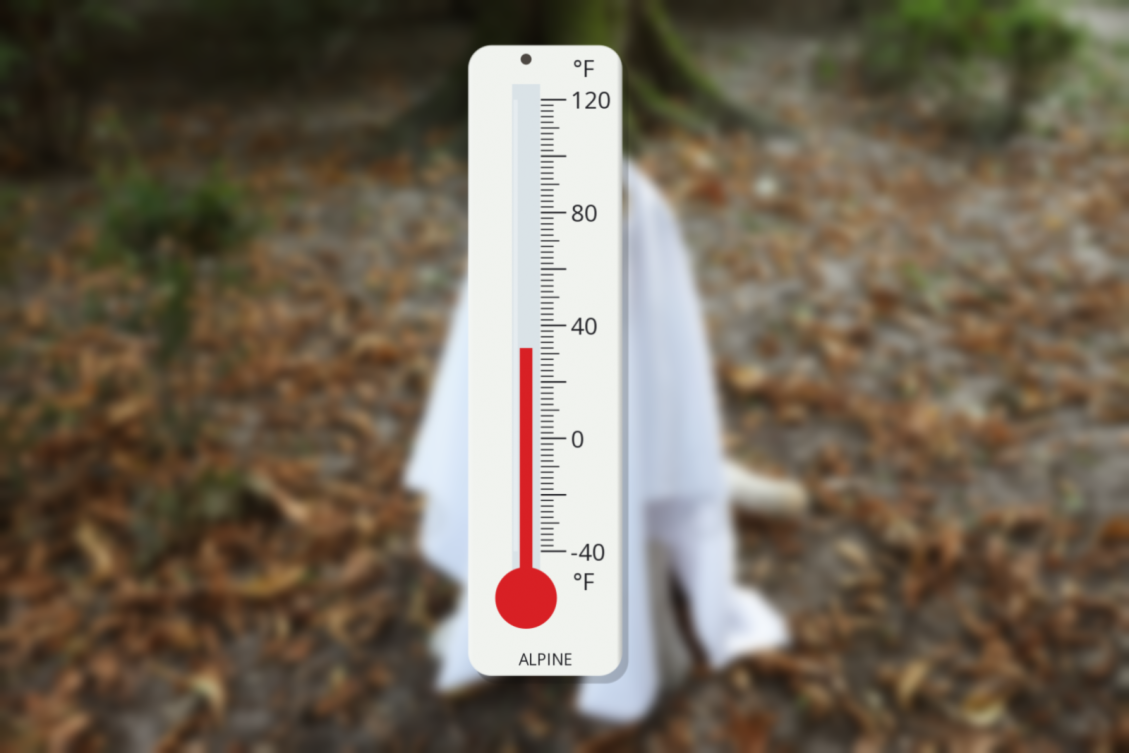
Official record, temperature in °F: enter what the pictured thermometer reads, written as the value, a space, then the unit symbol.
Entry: 32 °F
